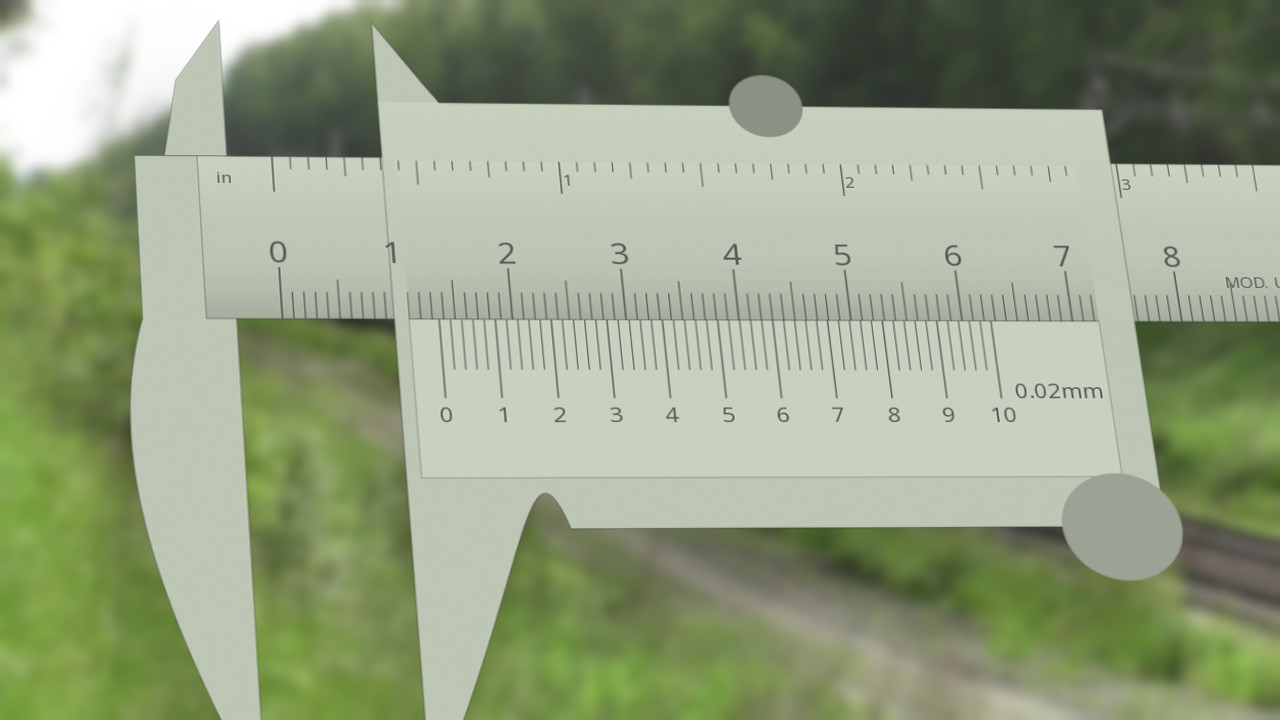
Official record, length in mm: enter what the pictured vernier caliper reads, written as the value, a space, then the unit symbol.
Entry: 13.6 mm
